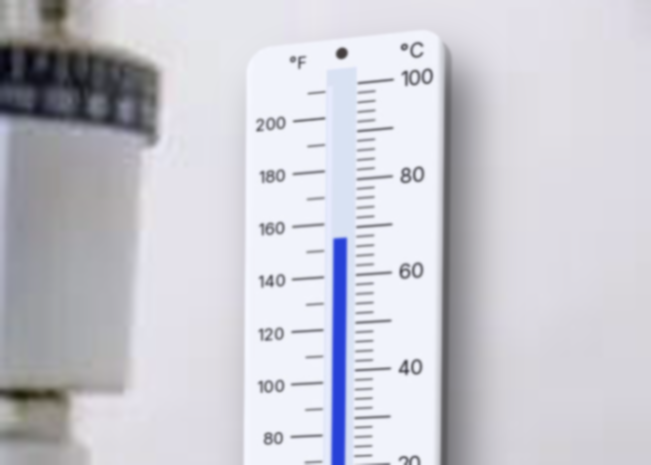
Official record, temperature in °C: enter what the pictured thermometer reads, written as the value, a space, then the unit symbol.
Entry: 68 °C
